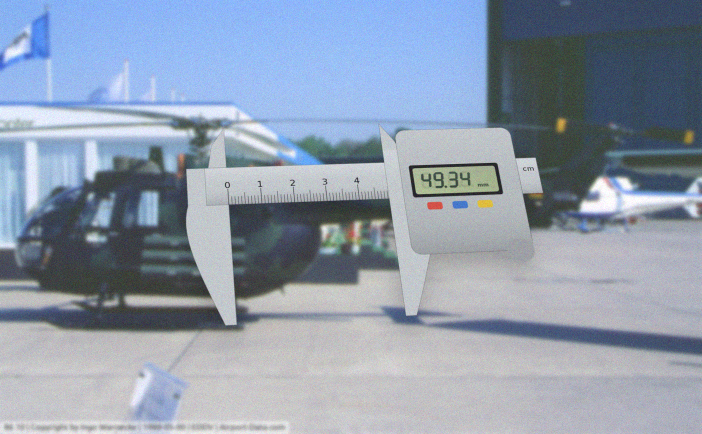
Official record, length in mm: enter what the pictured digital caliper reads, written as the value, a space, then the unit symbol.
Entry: 49.34 mm
